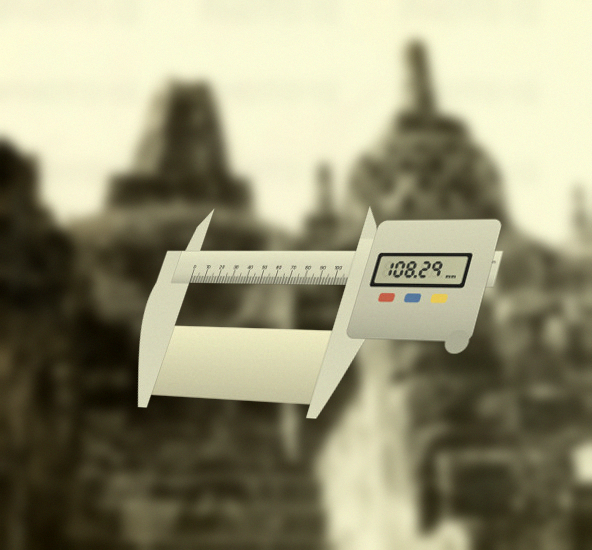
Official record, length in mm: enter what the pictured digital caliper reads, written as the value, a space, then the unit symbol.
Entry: 108.29 mm
